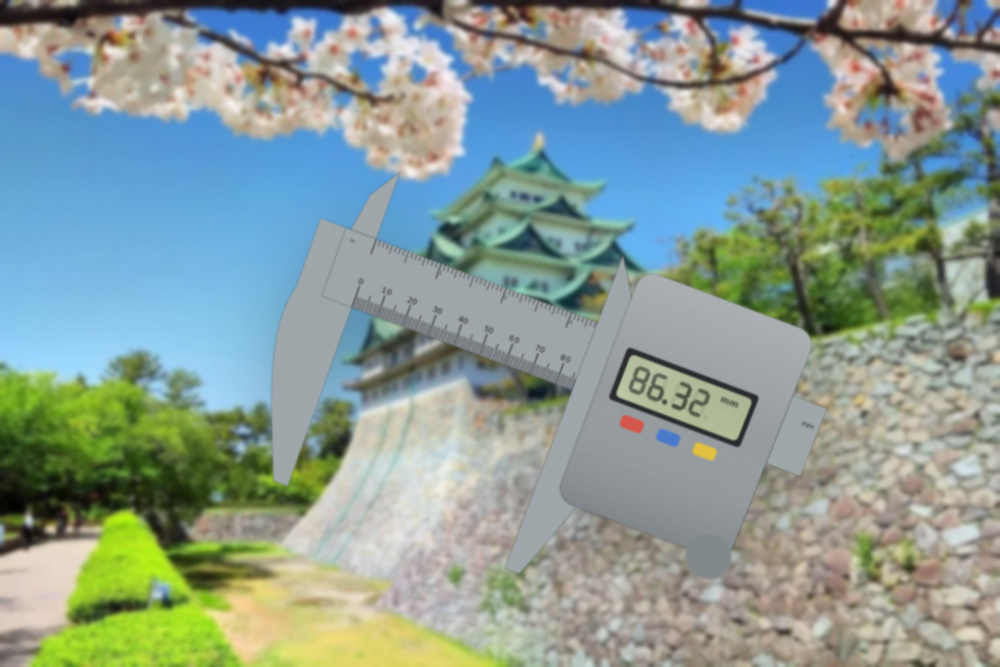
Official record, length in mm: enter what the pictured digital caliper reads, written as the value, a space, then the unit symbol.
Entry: 86.32 mm
